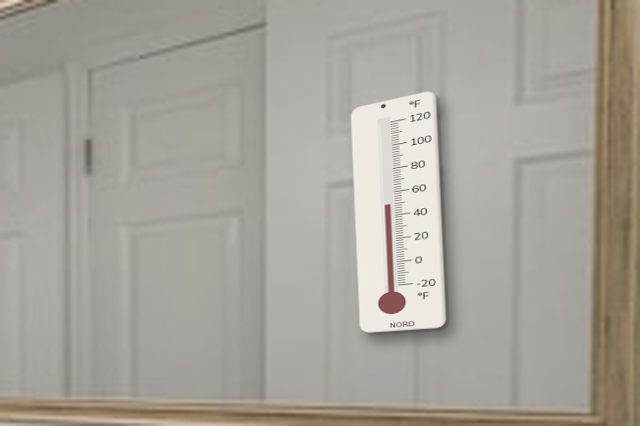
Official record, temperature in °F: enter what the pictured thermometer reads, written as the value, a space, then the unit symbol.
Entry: 50 °F
